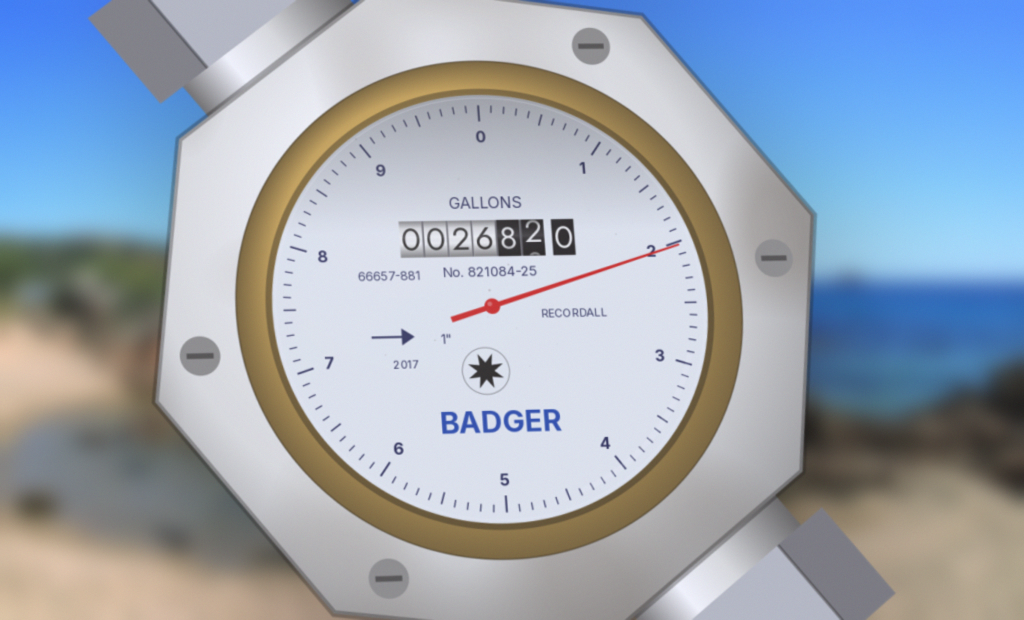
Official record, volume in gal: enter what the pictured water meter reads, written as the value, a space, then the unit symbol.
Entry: 26822.0 gal
